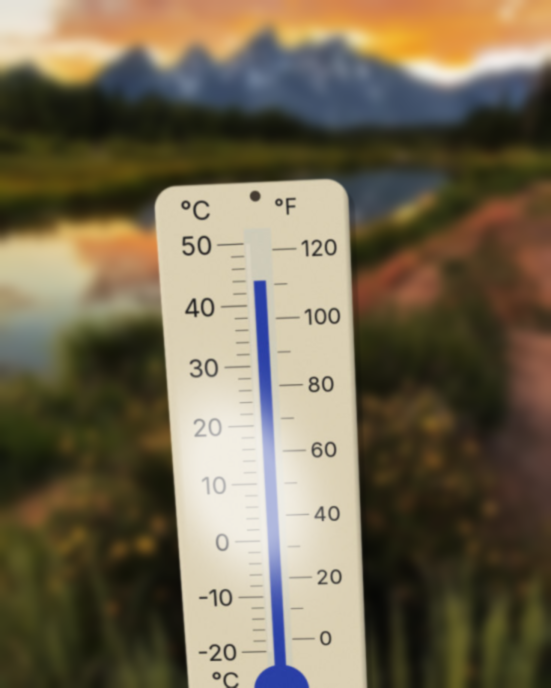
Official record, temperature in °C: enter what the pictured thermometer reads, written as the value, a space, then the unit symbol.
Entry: 44 °C
